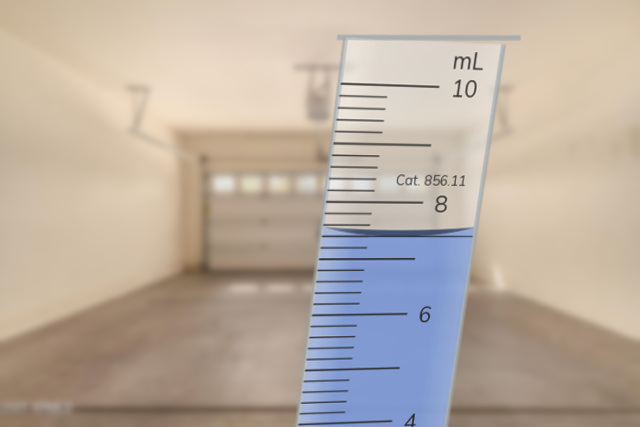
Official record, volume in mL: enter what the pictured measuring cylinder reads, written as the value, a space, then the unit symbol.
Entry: 7.4 mL
